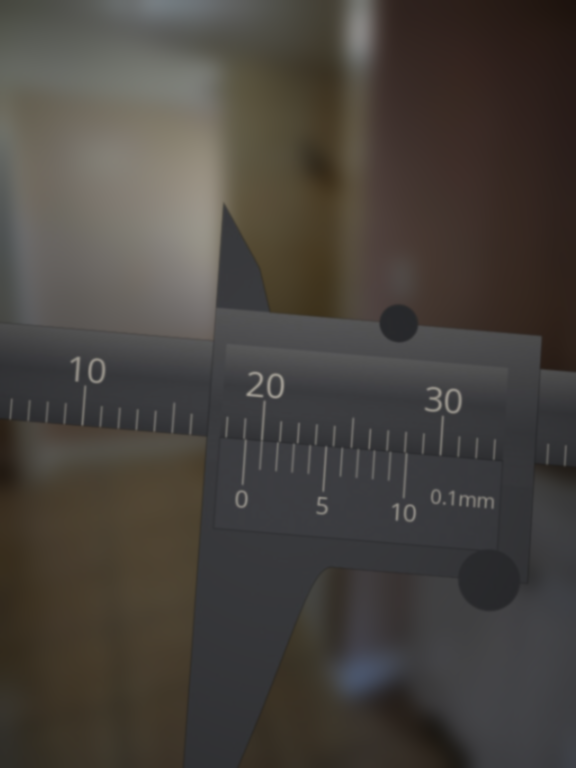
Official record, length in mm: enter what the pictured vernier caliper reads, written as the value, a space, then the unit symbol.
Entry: 19.1 mm
